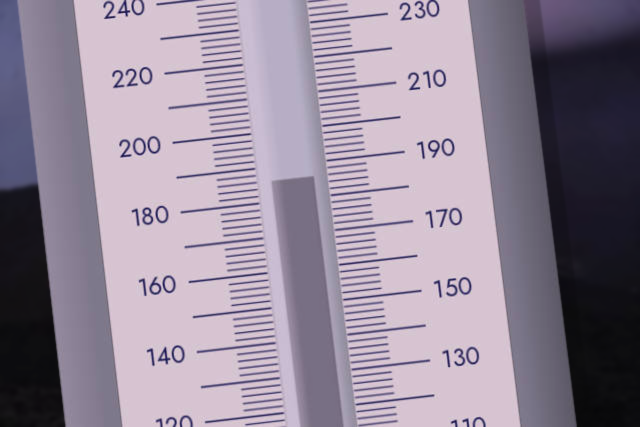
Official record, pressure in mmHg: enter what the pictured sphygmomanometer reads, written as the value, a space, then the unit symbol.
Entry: 186 mmHg
